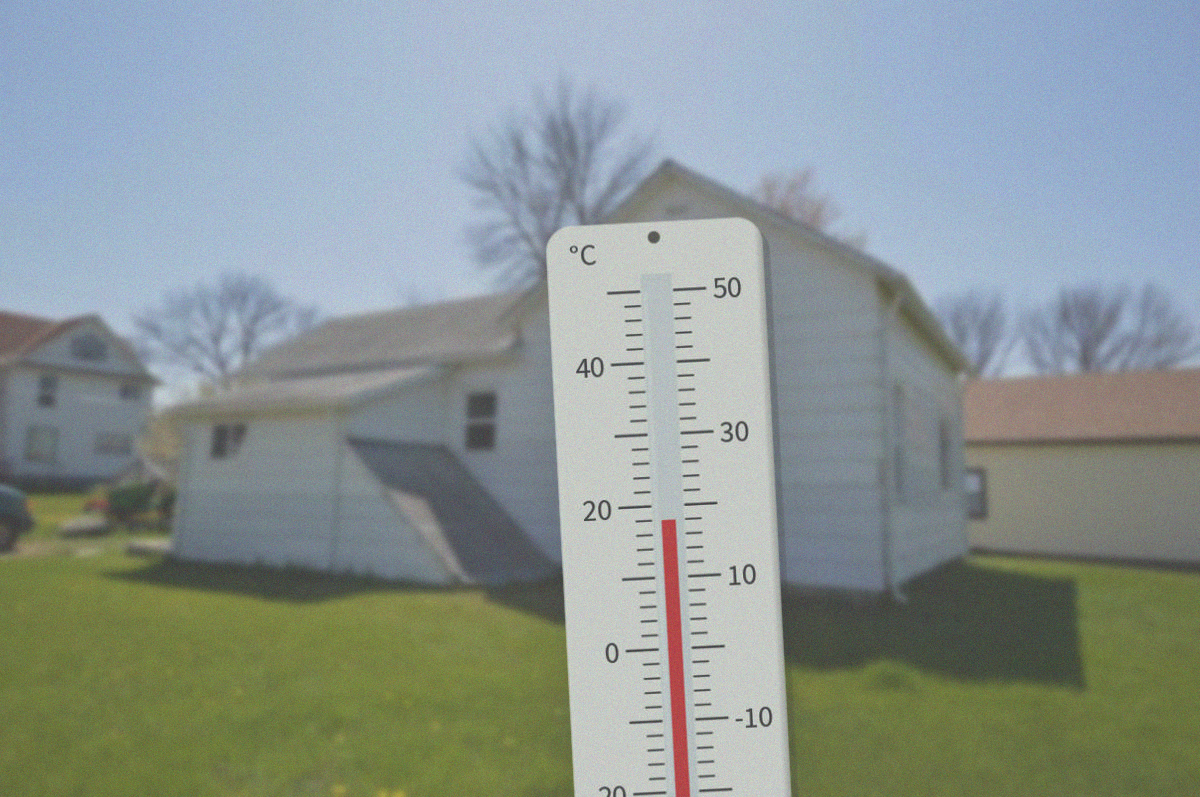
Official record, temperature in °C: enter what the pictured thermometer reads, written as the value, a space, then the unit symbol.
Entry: 18 °C
